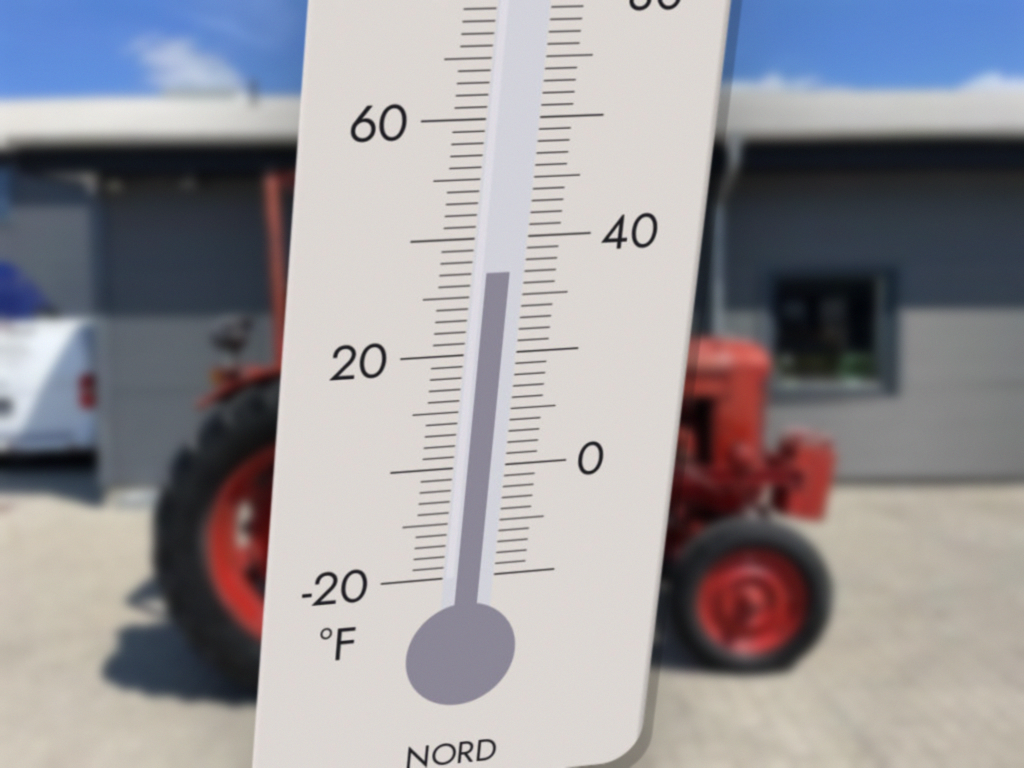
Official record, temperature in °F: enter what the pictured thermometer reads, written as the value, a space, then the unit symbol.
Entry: 34 °F
